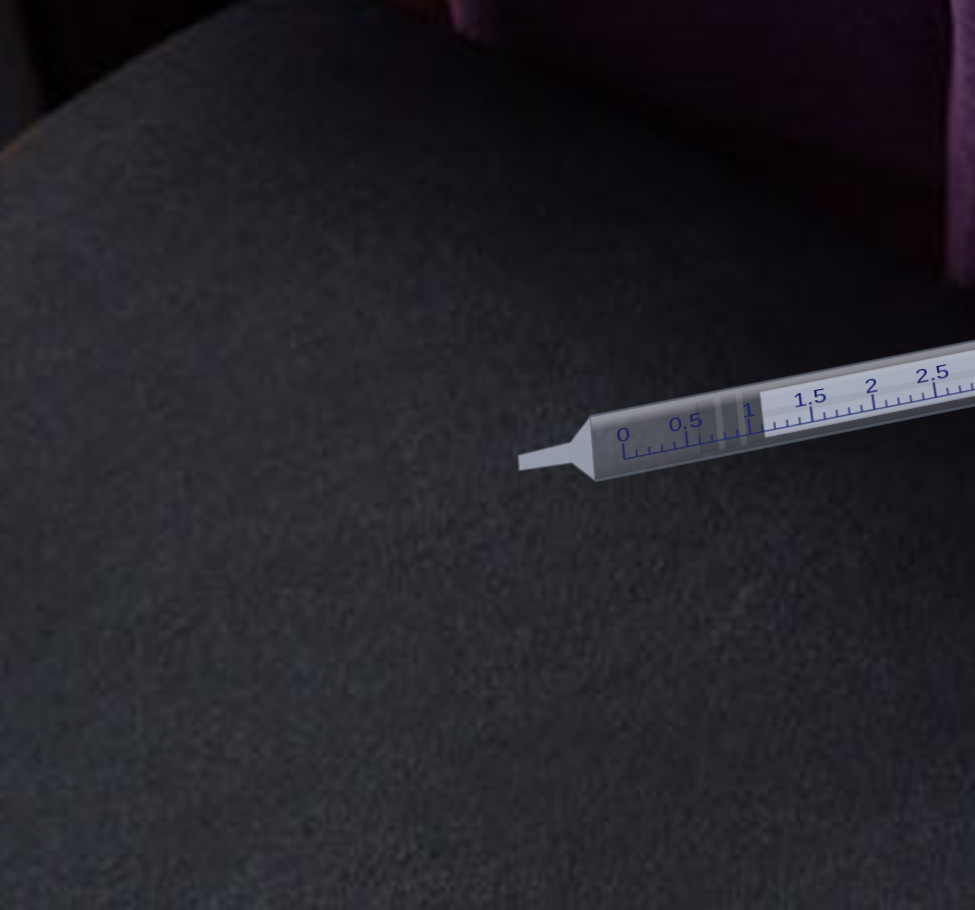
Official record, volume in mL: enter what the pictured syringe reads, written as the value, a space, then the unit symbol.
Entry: 0.6 mL
